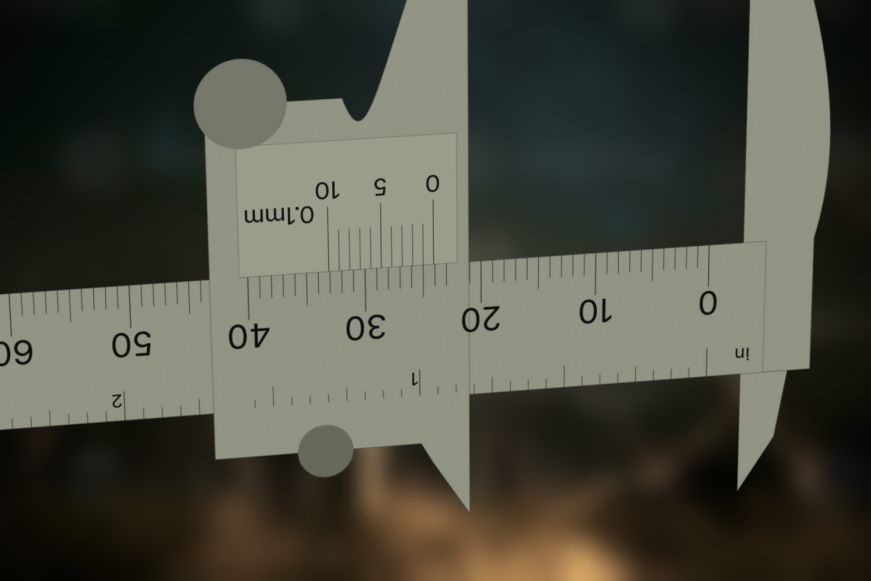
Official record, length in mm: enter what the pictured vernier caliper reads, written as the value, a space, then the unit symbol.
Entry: 24.1 mm
